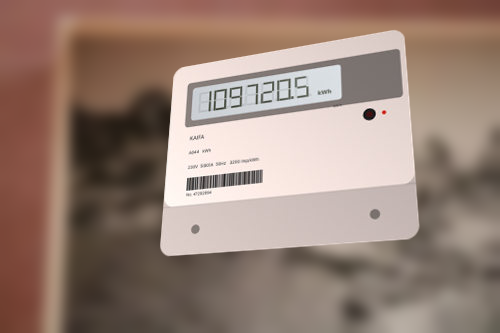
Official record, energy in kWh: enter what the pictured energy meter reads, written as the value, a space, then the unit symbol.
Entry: 109720.5 kWh
